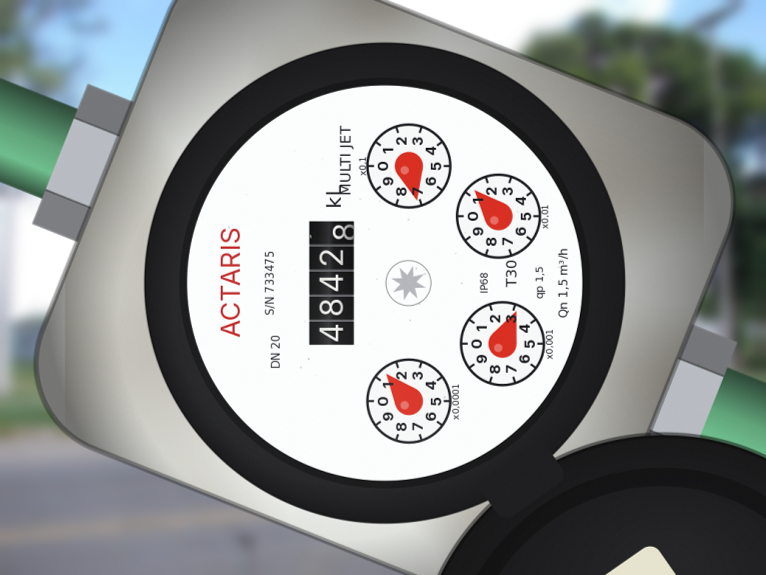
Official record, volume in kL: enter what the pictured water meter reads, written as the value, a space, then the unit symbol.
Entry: 48427.7131 kL
